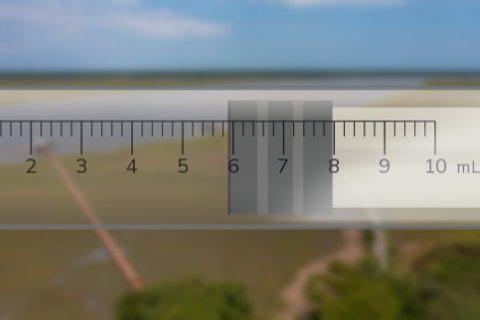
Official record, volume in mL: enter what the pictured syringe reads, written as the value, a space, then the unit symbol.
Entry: 5.9 mL
